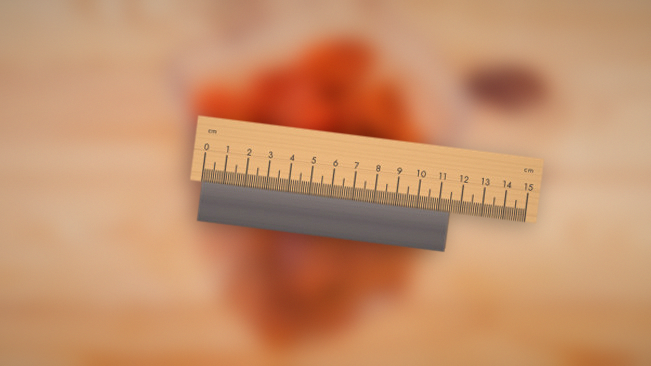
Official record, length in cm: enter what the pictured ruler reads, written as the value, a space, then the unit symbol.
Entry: 11.5 cm
